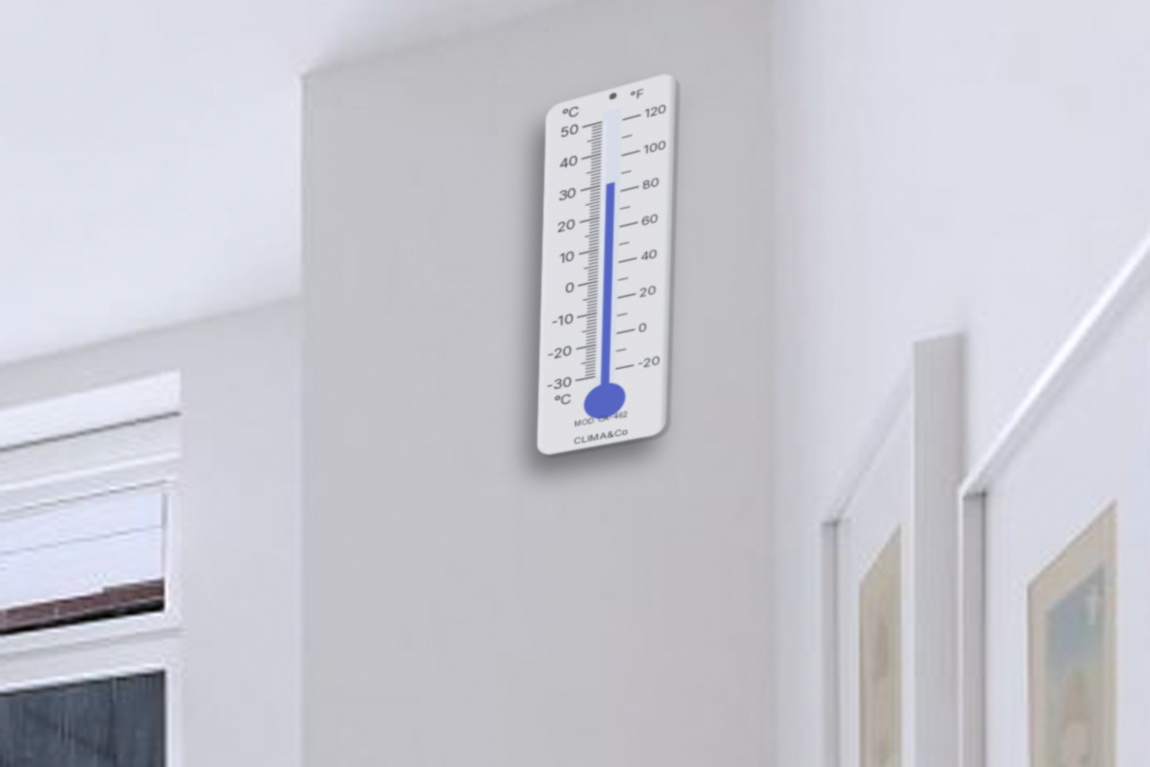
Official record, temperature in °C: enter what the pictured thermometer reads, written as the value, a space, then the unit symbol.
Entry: 30 °C
